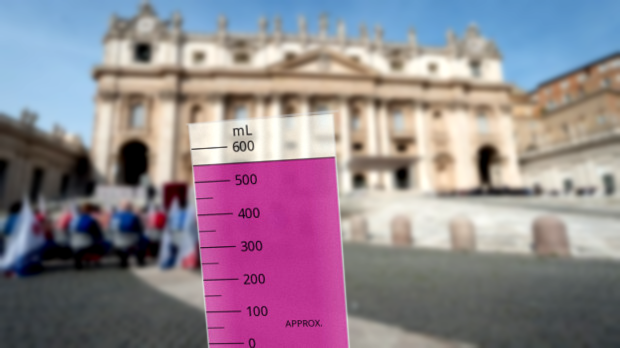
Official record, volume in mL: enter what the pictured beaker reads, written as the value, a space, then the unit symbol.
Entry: 550 mL
